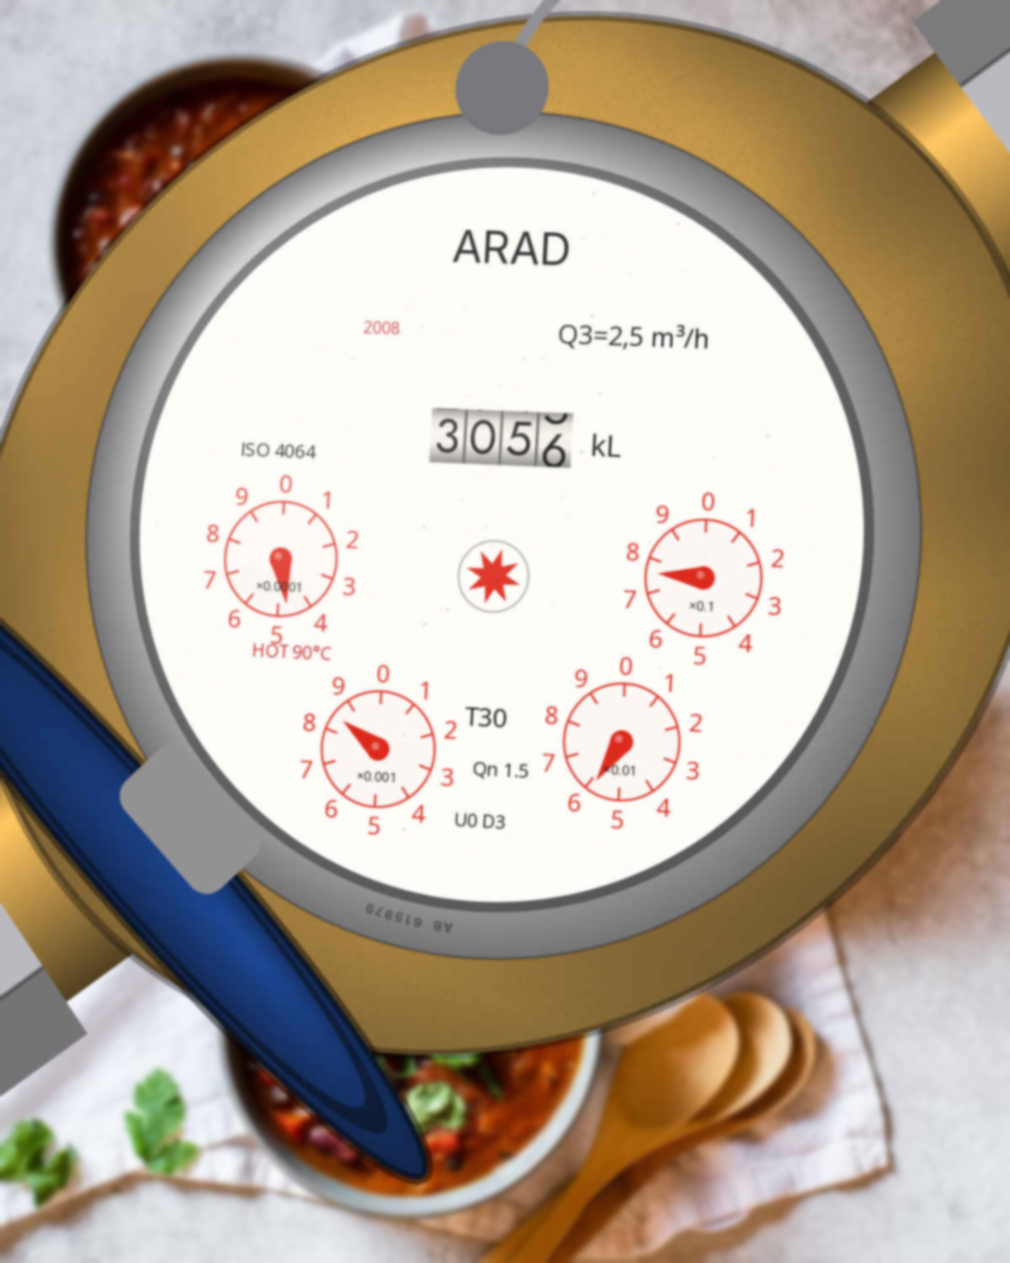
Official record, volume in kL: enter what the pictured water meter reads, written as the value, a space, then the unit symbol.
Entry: 3055.7584 kL
